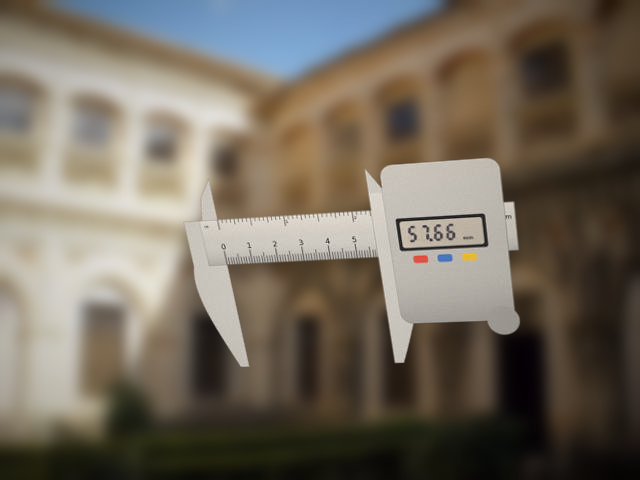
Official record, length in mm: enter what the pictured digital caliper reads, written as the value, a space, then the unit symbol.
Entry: 57.66 mm
